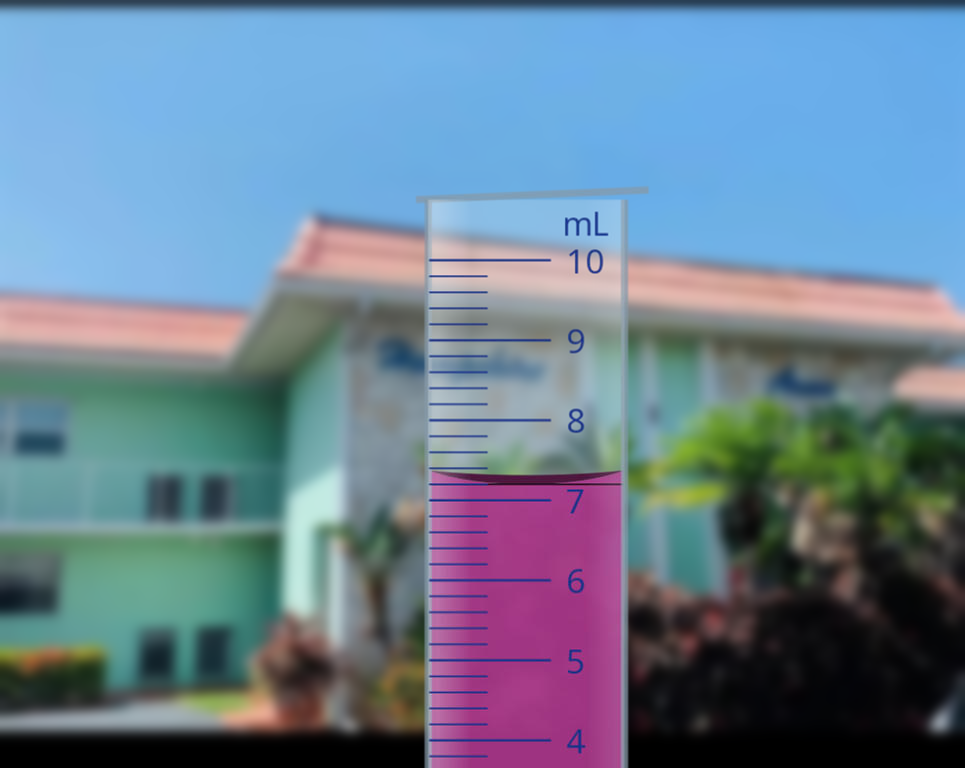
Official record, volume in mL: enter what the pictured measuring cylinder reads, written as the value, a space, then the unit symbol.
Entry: 7.2 mL
